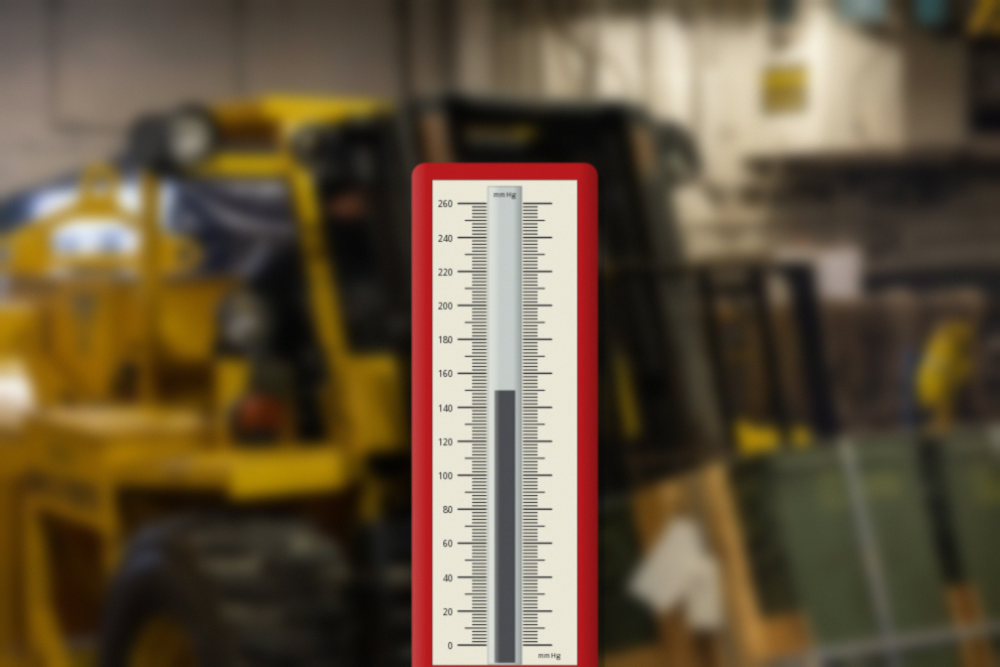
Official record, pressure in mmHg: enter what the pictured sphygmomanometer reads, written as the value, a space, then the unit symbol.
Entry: 150 mmHg
